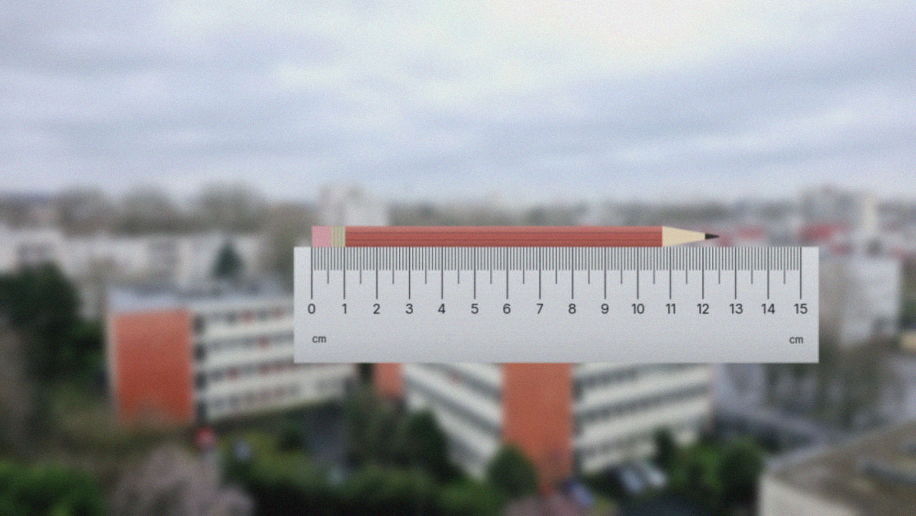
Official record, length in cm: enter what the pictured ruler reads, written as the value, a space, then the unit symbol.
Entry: 12.5 cm
